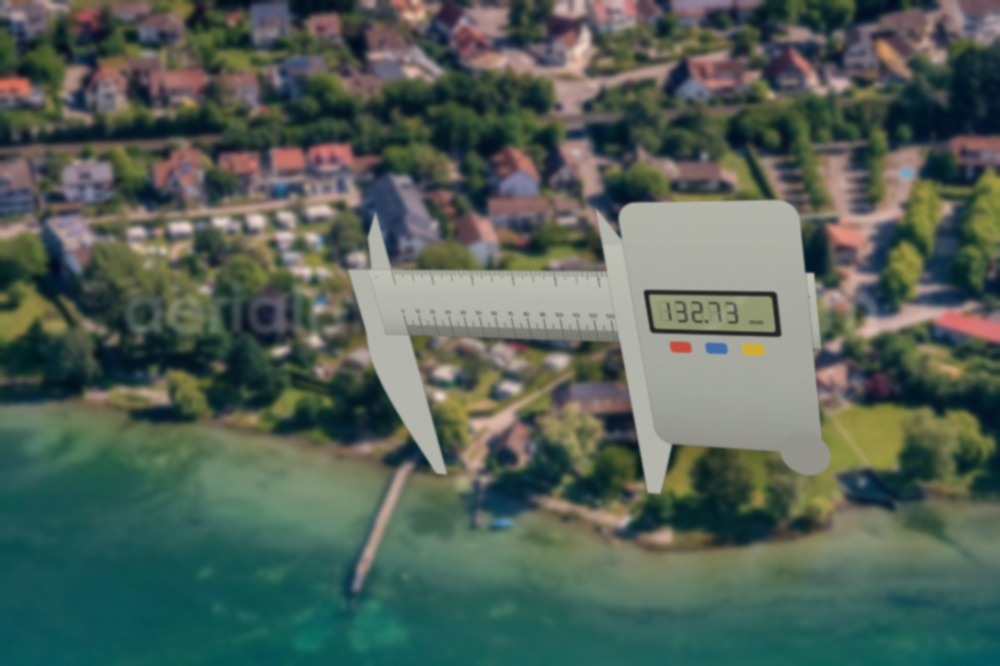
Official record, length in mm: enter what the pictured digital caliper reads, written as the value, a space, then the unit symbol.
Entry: 132.73 mm
